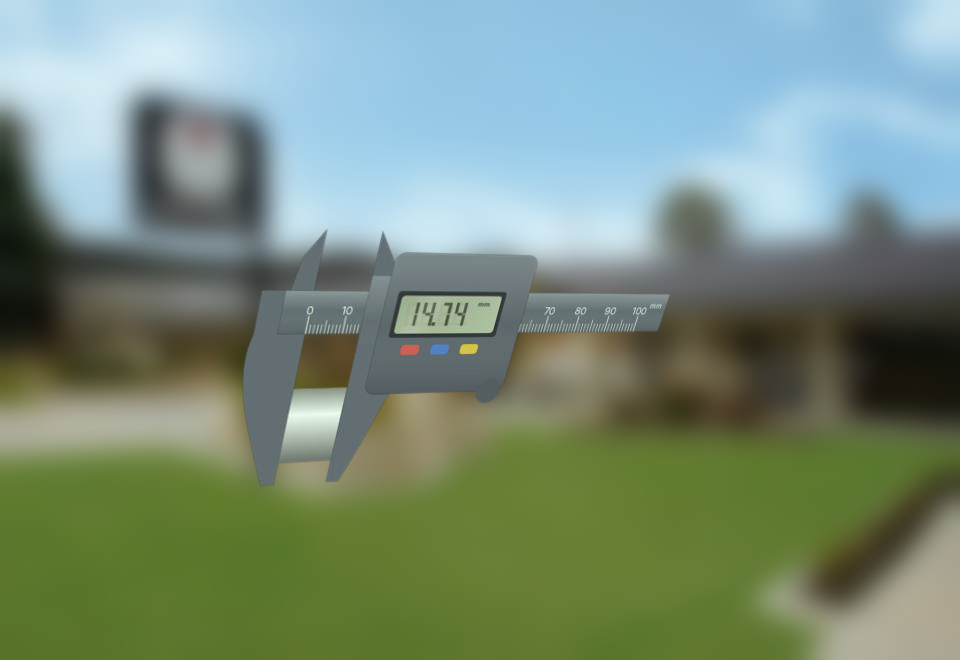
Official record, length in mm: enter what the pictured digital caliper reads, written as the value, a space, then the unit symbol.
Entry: 14.74 mm
